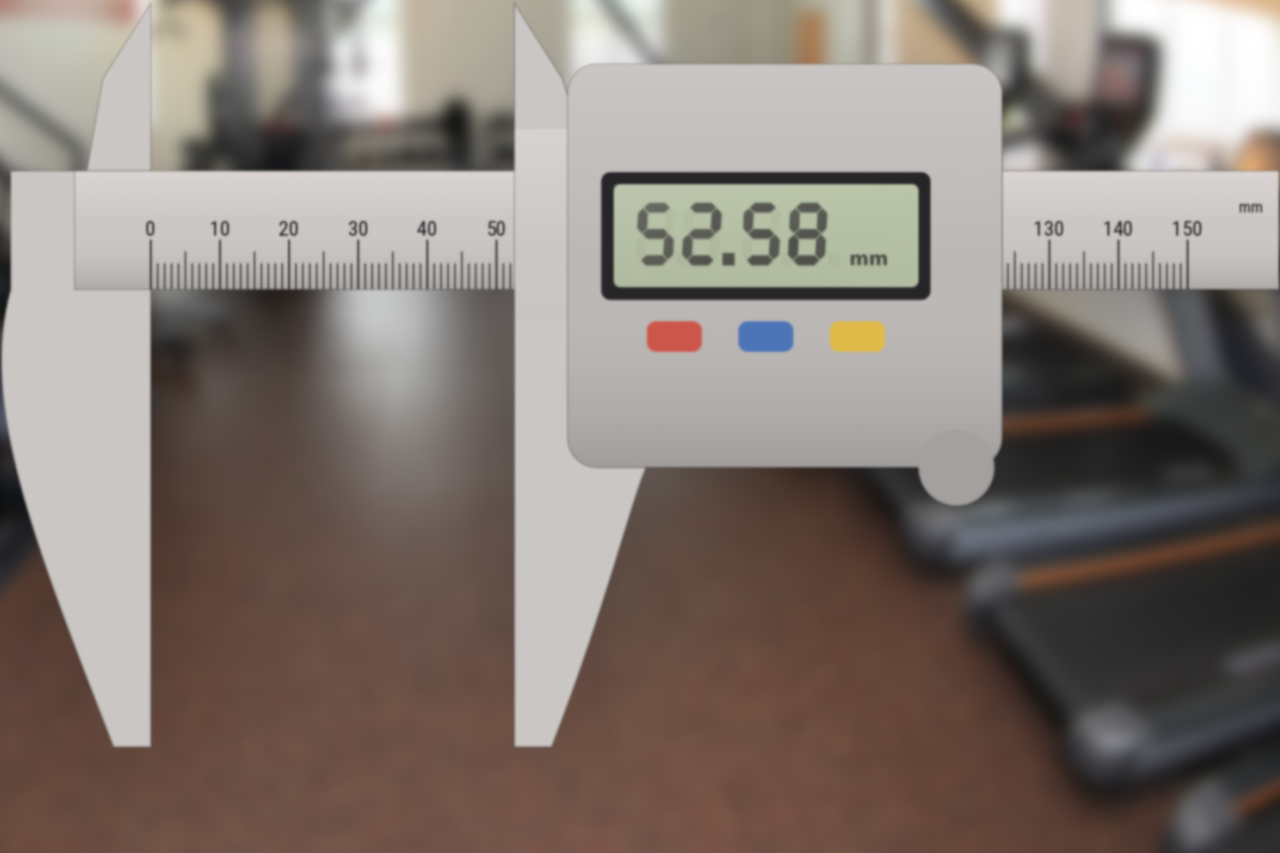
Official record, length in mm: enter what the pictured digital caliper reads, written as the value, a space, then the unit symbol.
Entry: 52.58 mm
